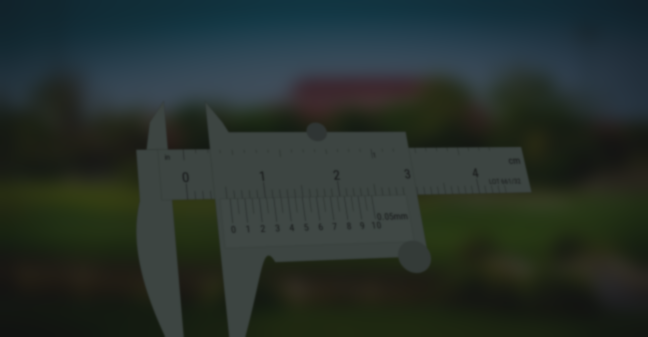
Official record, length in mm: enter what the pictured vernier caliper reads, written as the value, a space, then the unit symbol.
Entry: 5.4 mm
